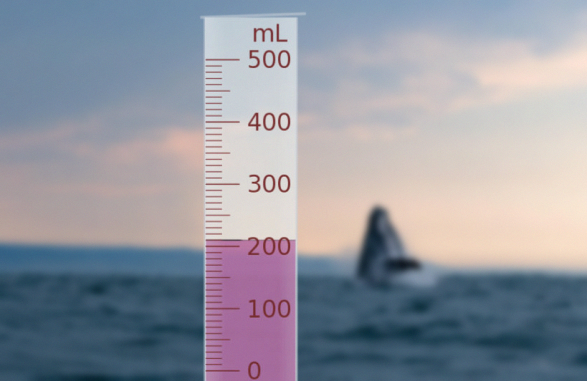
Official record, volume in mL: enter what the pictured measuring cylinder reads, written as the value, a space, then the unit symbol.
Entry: 210 mL
